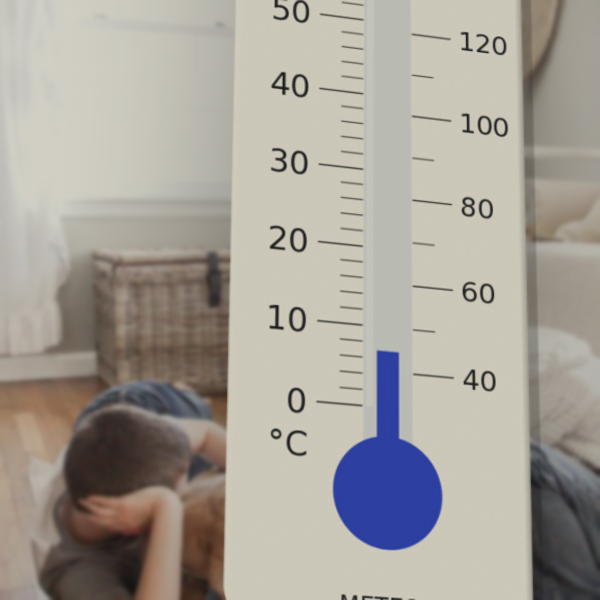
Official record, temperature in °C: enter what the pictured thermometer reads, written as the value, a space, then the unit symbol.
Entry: 7 °C
